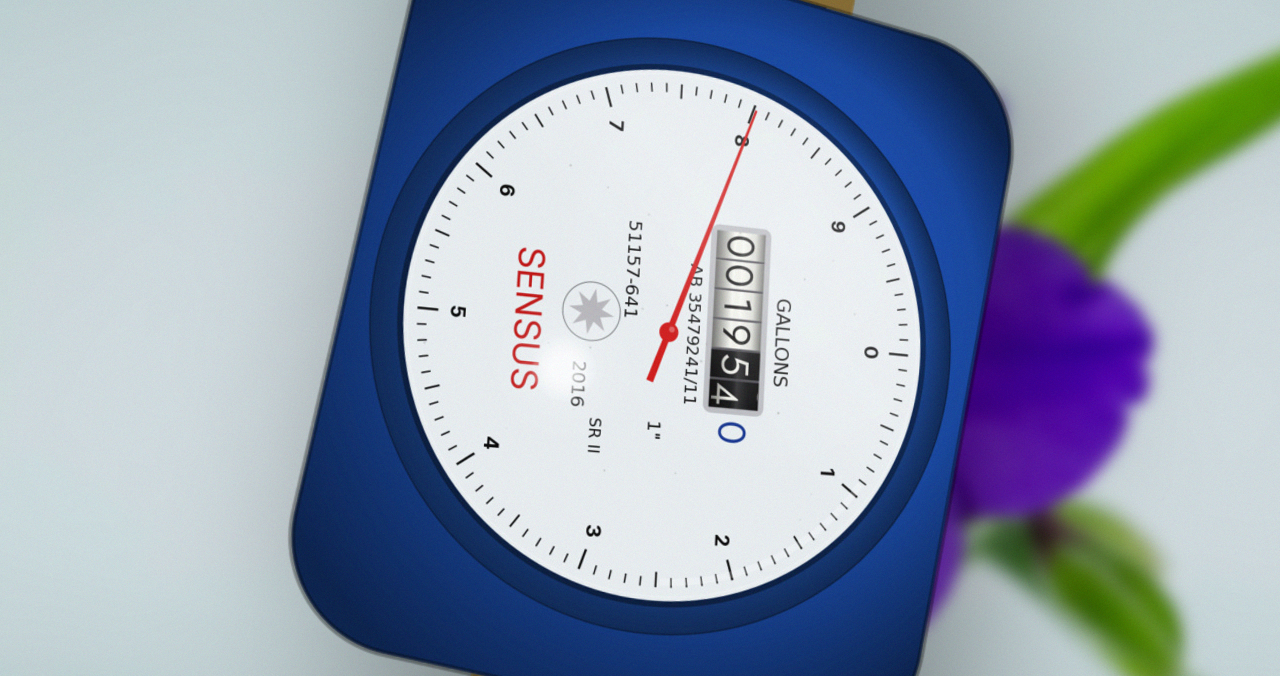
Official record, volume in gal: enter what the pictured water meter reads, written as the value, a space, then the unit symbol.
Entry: 19538.0 gal
